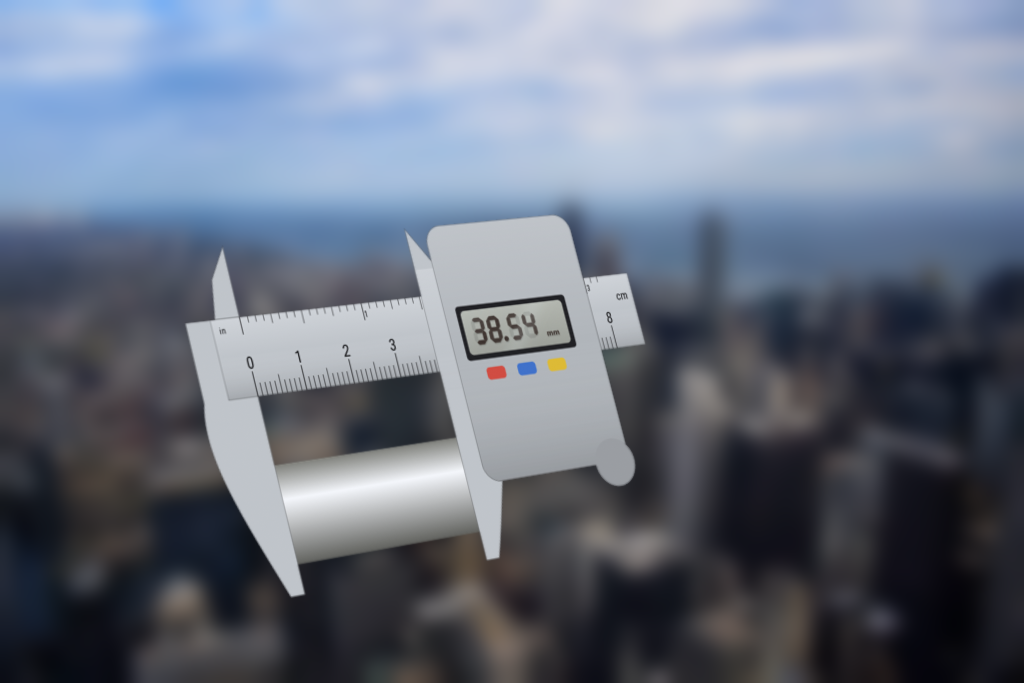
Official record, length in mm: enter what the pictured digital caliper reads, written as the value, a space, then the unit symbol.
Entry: 38.54 mm
